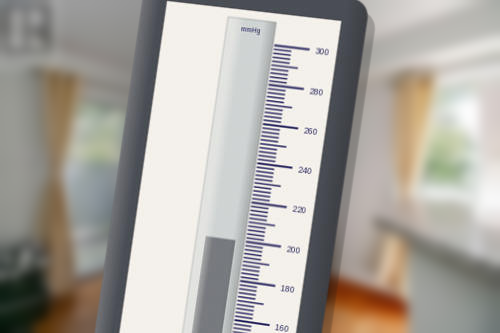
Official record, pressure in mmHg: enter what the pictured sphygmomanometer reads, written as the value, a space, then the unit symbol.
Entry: 200 mmHg
